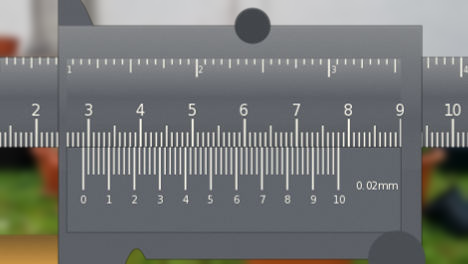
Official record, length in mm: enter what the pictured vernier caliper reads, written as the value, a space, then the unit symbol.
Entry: 29.0 mm
